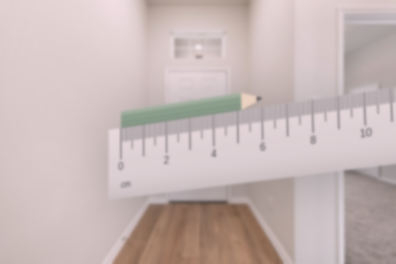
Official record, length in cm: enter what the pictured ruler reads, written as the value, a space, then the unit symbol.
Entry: 6 cm
